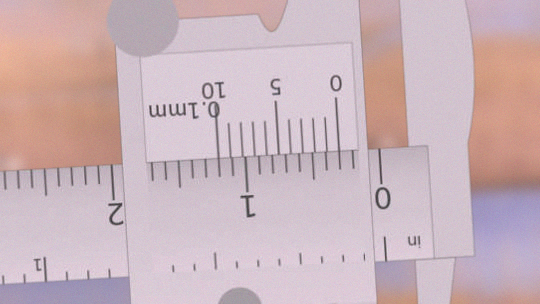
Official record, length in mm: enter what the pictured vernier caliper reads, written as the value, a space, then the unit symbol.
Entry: 3.0 mm
